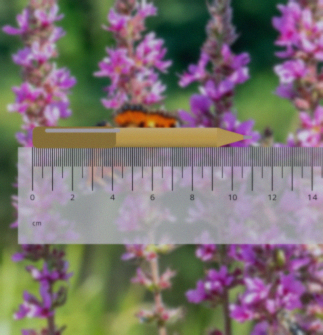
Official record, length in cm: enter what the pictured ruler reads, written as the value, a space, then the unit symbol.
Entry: 11 cm
